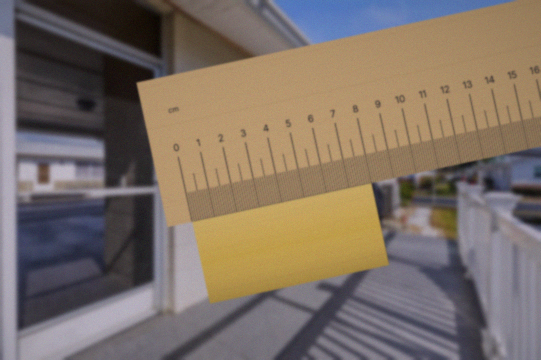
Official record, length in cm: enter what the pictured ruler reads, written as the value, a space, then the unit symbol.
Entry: 8 cm
